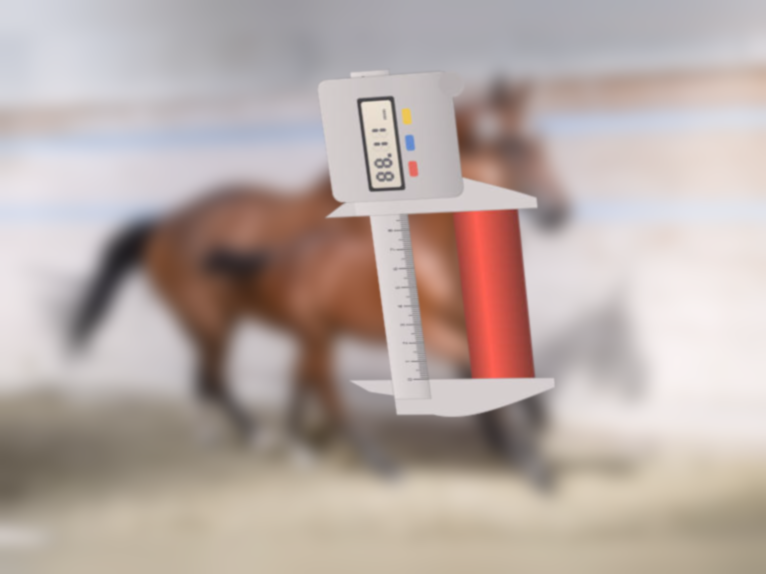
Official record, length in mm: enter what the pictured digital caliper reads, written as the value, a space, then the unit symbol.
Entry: 88.11 mm
